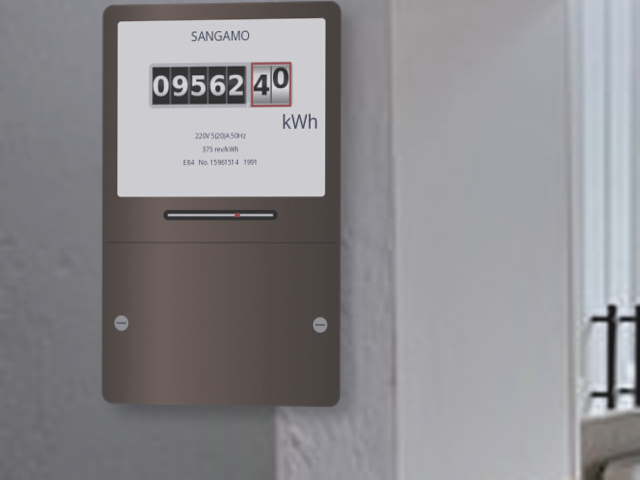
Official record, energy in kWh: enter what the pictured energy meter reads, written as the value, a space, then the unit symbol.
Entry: 9562.40 kWh
